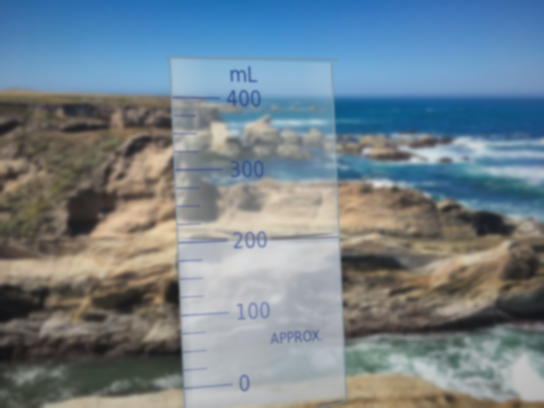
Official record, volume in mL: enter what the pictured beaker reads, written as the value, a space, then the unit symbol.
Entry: 200 mL
